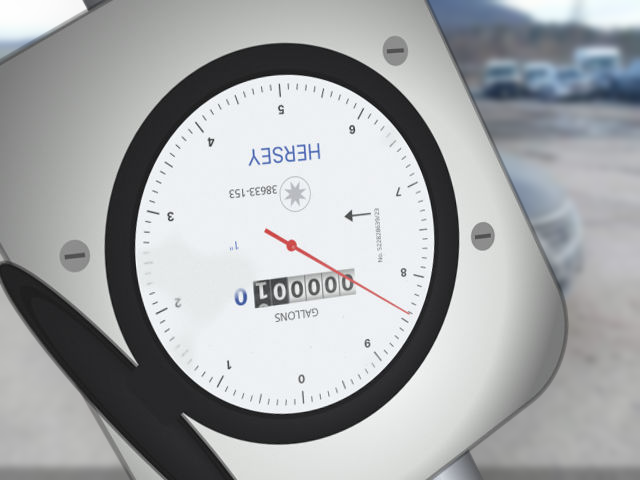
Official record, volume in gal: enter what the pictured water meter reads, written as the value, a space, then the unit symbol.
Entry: 8.4 gal
